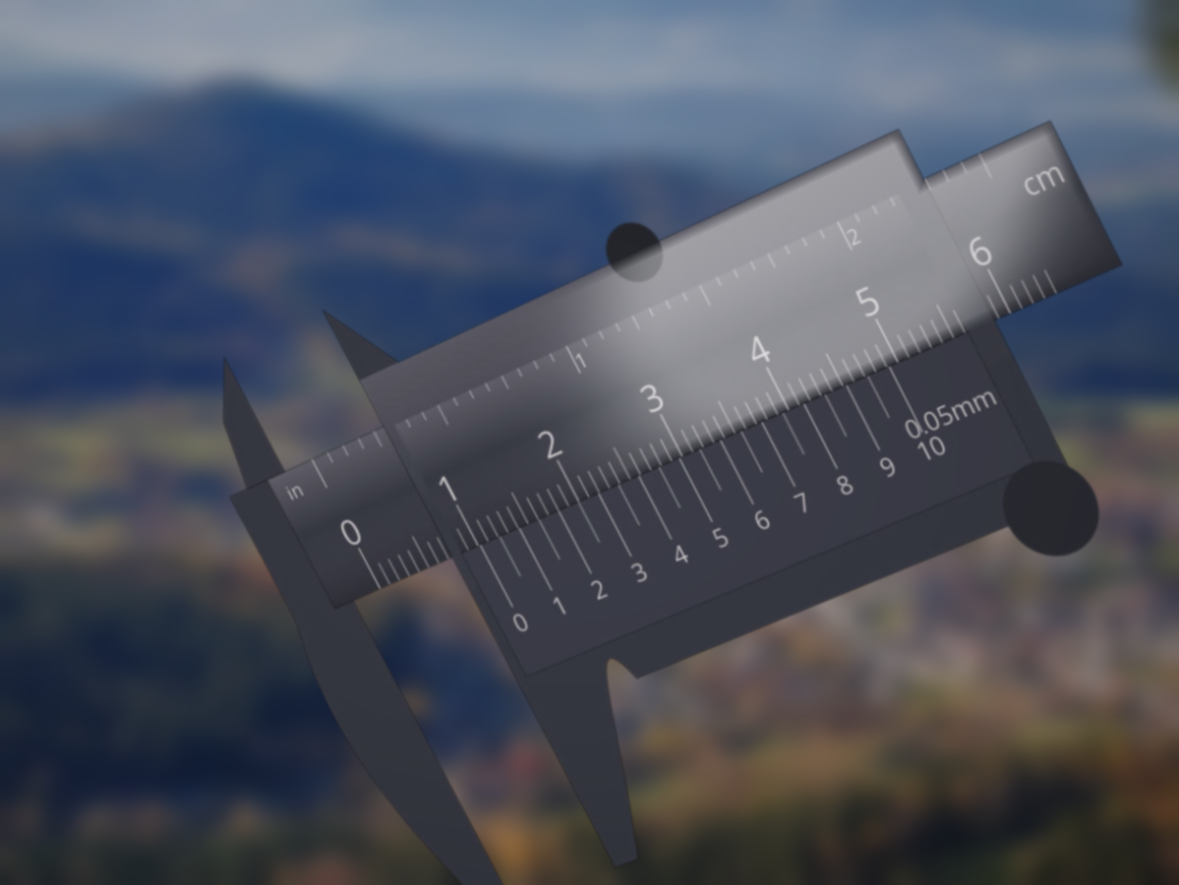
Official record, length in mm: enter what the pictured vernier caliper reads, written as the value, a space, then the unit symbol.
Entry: 10.2 mm
